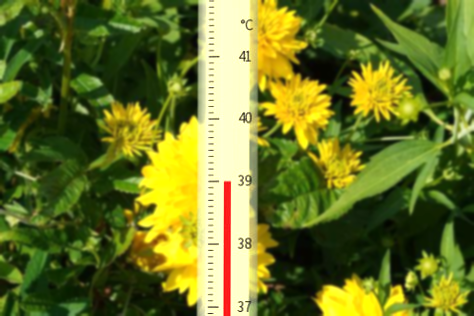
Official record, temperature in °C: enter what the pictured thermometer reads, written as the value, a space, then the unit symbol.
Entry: 39 °C
